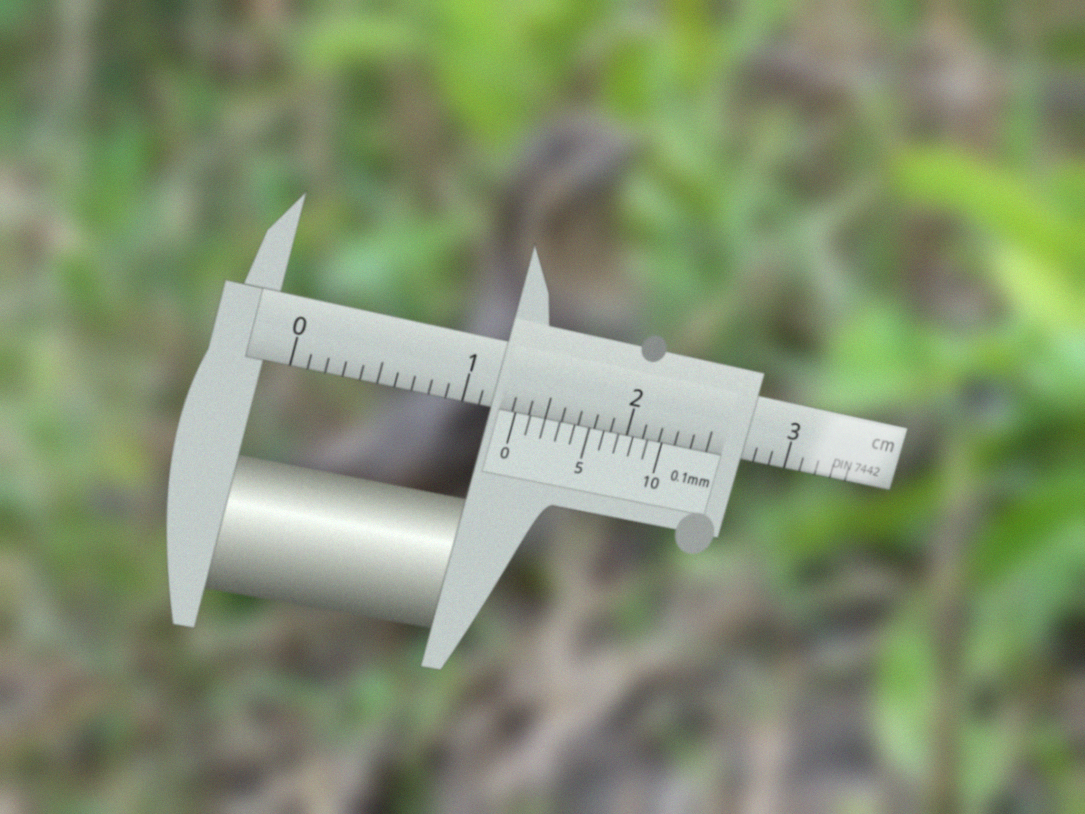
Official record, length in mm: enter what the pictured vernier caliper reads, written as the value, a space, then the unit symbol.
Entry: 13.2 mm
